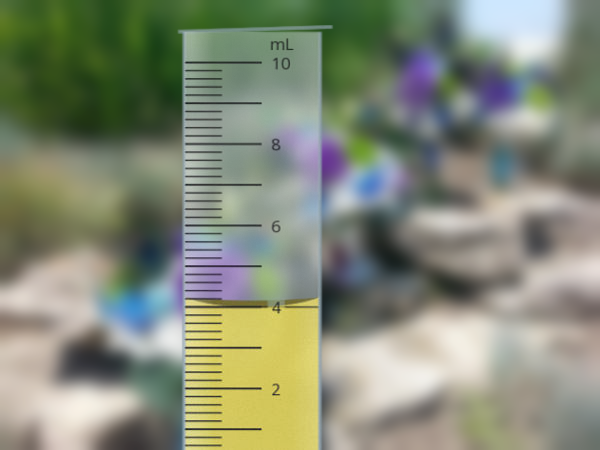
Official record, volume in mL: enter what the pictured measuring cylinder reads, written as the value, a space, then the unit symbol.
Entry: 4 mL
